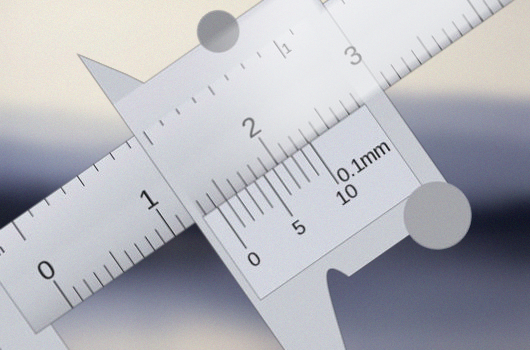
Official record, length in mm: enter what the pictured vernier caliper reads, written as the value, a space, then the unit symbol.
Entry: 14.1 mm
